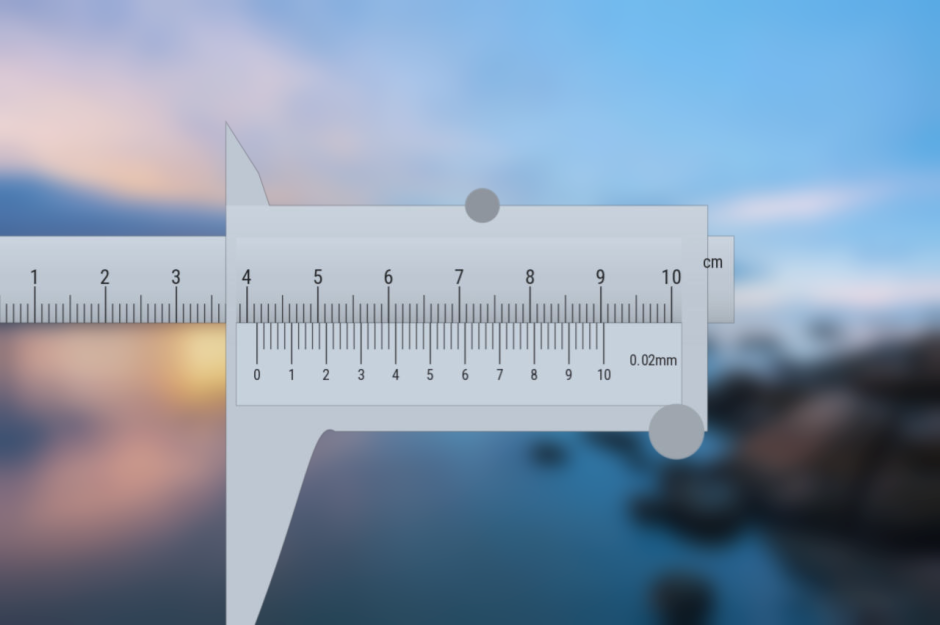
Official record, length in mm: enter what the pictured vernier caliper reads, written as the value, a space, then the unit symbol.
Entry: 41.4 mm
